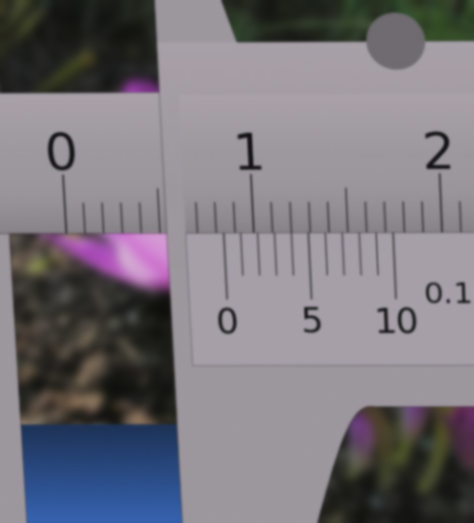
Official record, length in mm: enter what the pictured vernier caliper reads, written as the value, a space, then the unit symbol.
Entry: 8.4 mm
